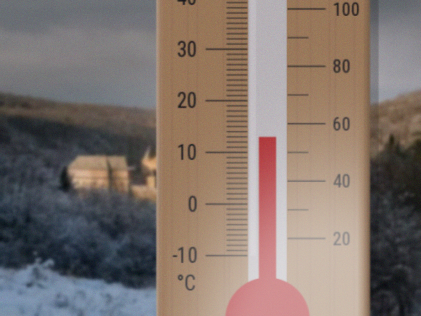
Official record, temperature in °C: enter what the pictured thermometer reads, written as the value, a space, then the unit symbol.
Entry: 13 °C
